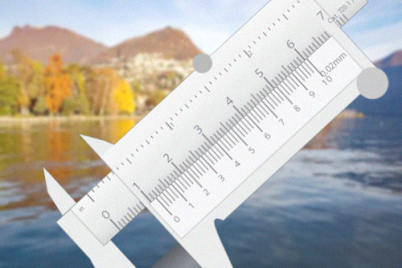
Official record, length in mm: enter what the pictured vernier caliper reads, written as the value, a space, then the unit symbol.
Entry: 11.5 mm
